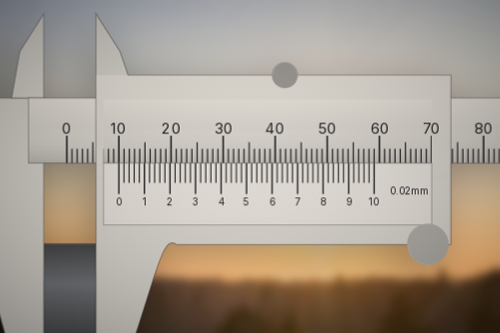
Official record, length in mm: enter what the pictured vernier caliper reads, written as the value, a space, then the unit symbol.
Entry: 10.0 mm
